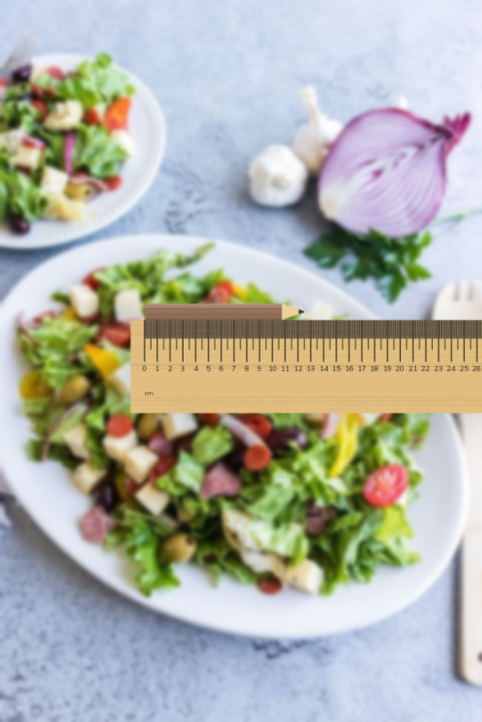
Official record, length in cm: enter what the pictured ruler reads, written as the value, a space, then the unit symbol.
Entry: 12.5 cm
